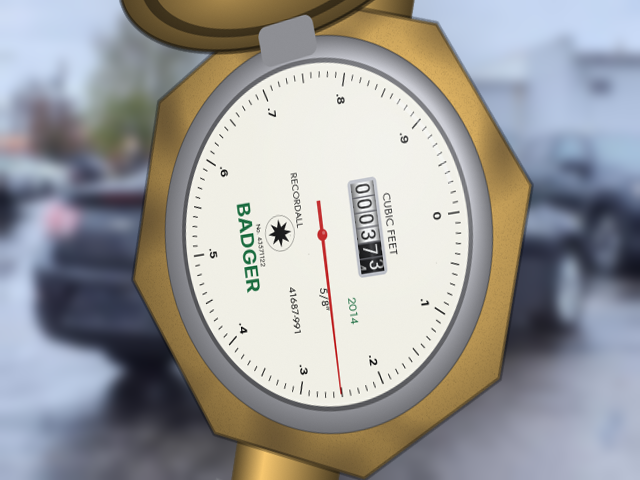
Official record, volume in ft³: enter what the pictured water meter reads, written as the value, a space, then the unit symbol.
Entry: 373.25 ft³
